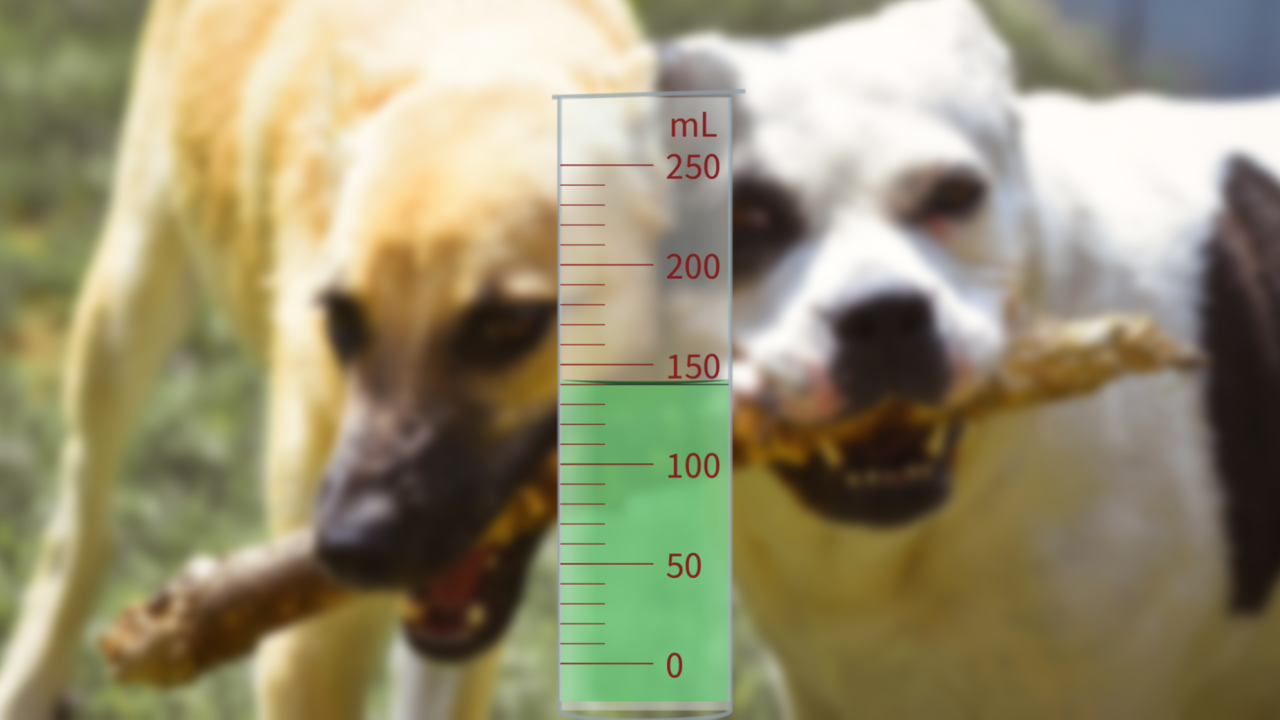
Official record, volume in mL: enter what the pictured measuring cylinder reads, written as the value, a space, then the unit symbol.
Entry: 140 mL
